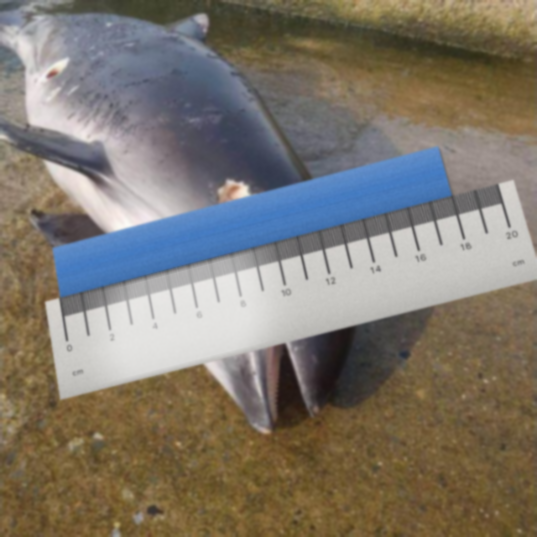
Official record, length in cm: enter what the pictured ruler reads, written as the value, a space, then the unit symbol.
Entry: 18 cm
